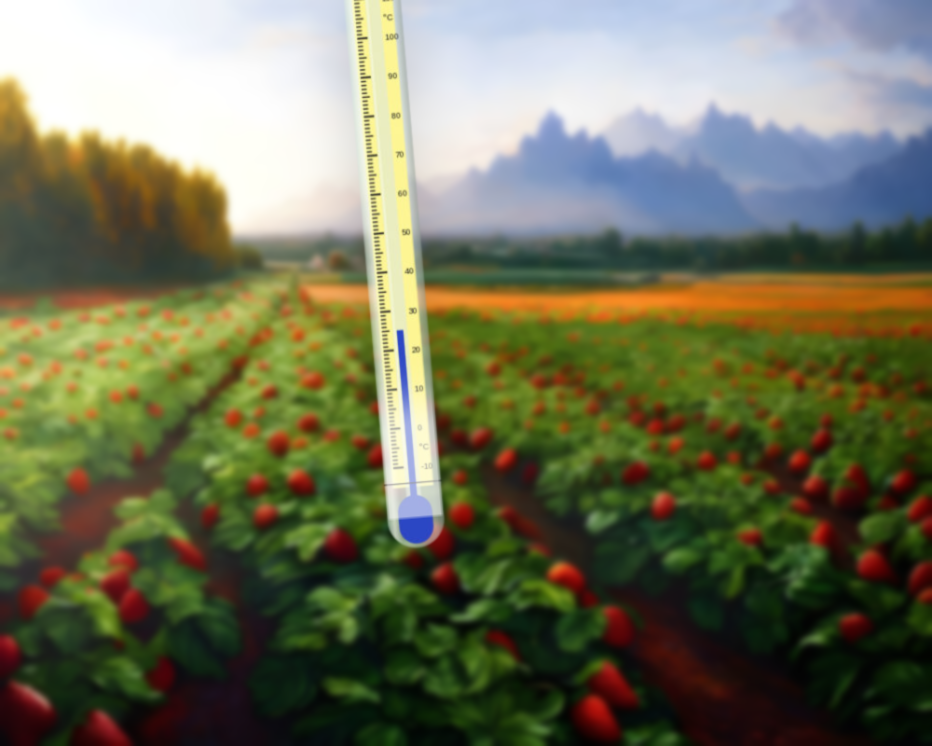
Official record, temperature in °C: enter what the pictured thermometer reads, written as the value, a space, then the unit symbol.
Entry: 25 °C
